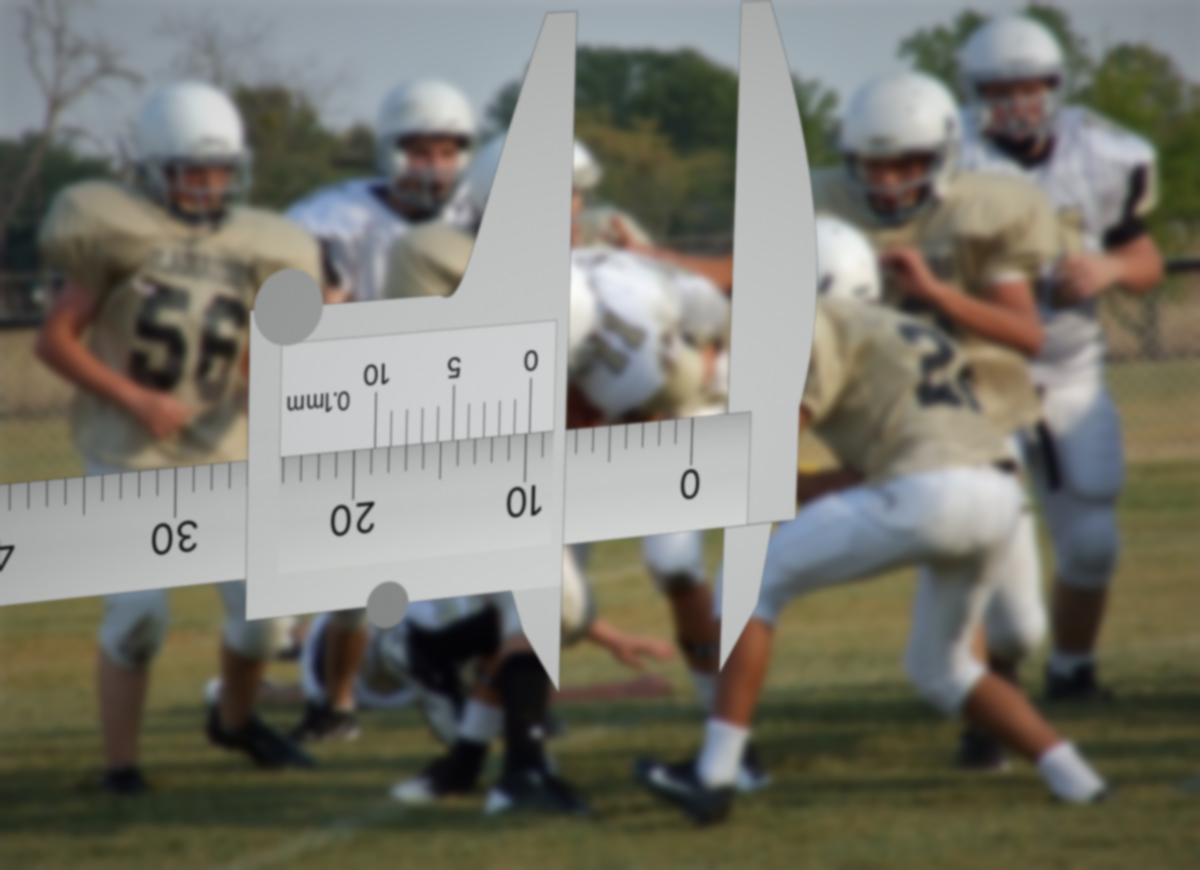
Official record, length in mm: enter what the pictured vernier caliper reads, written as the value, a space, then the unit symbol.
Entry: 9.8 mm
